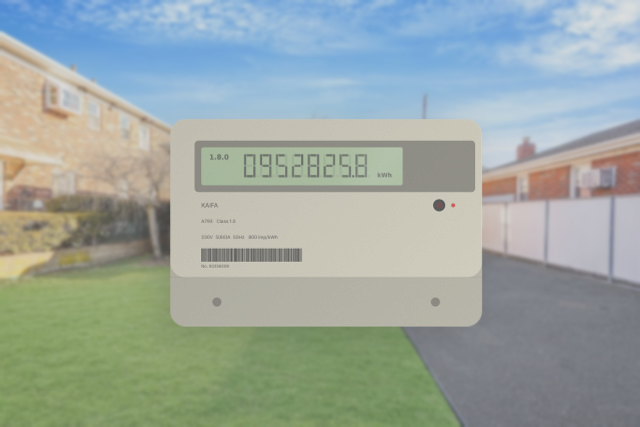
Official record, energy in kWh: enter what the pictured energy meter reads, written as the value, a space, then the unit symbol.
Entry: 952825.8 kWh
